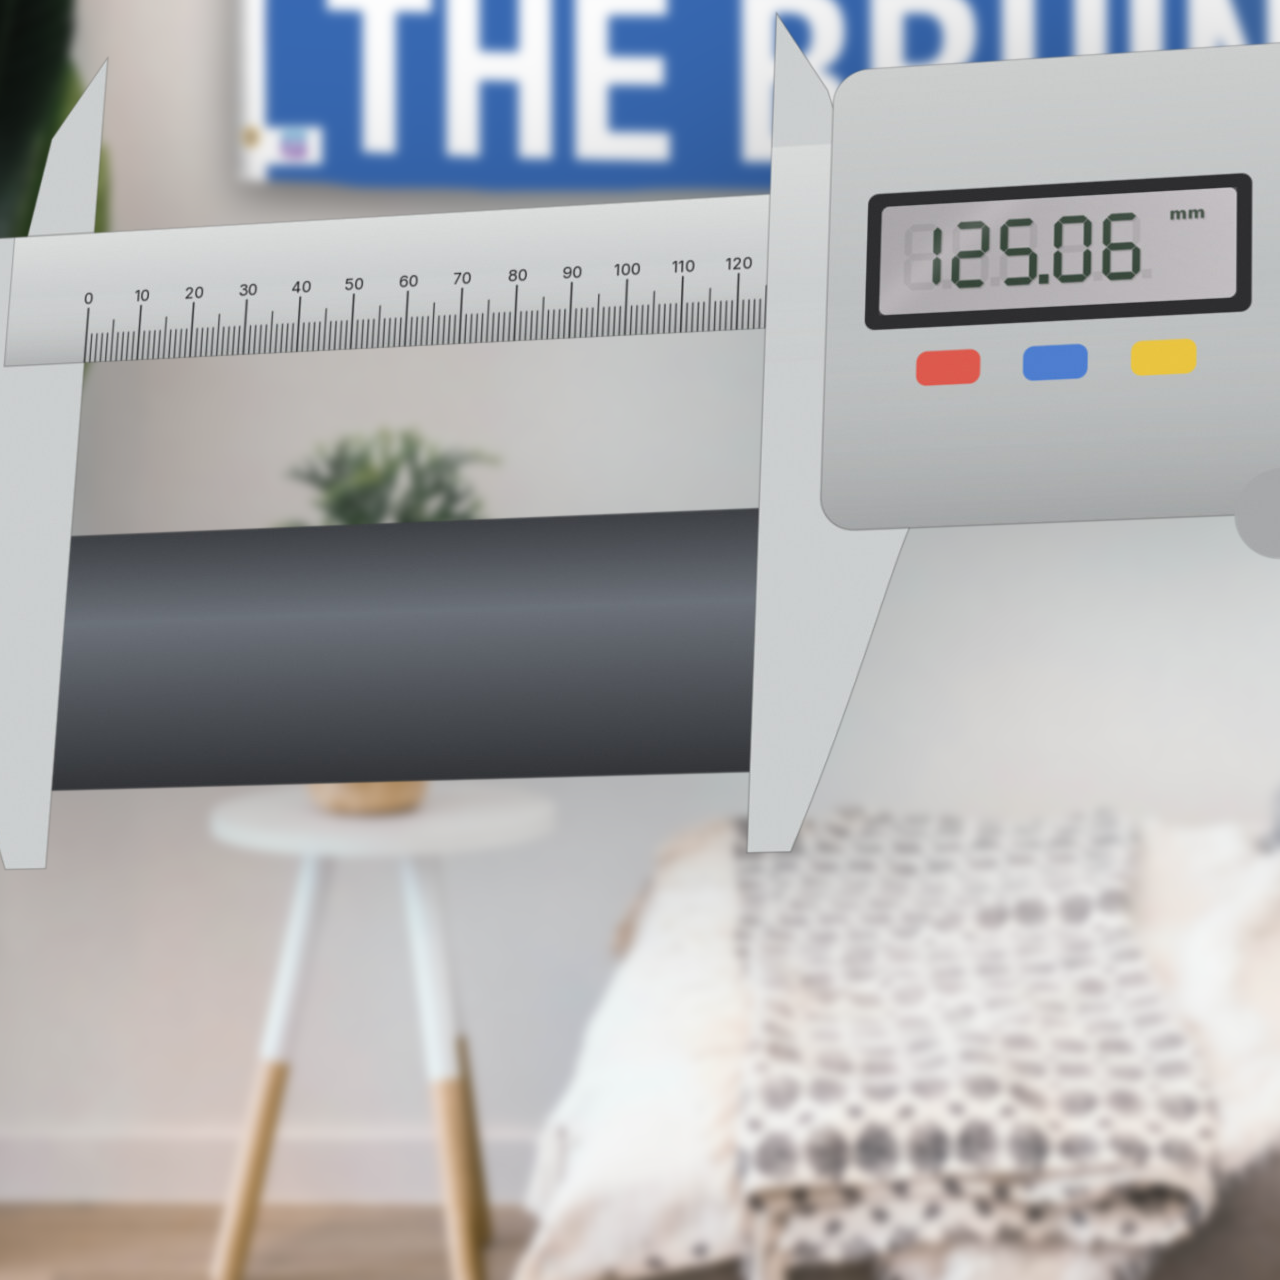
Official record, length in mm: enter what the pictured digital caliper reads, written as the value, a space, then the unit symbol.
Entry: 125.06 mm
